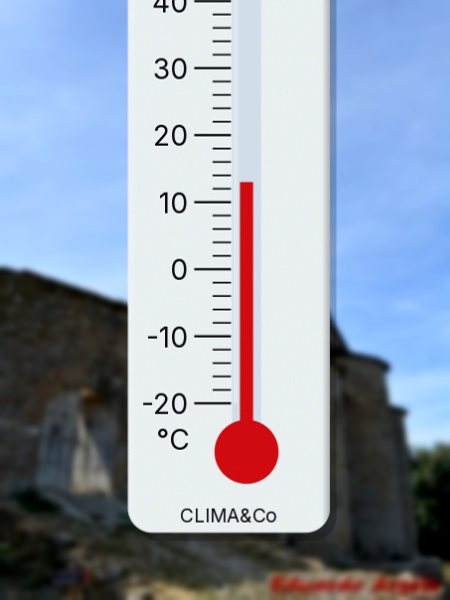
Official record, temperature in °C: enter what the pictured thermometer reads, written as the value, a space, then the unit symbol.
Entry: 13 °C
